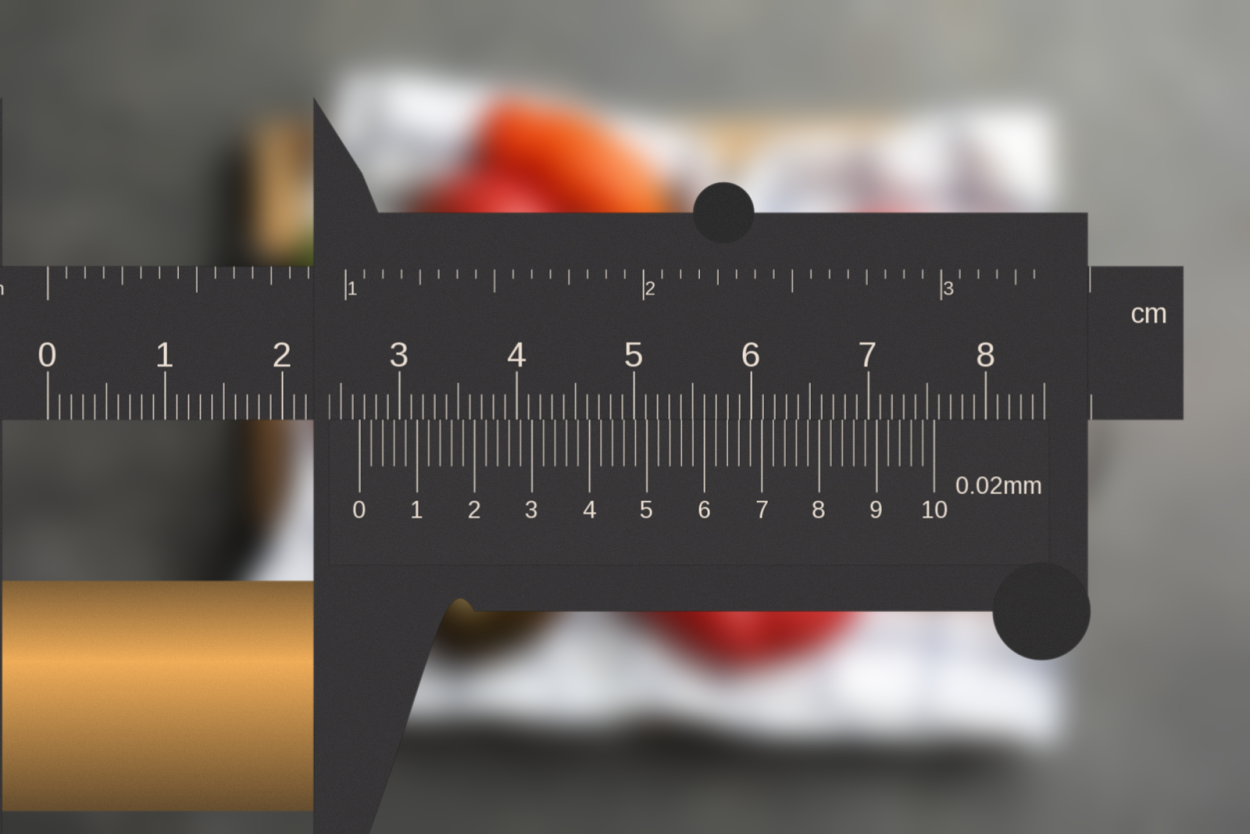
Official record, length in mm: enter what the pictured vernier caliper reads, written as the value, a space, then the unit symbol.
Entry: 26.6 mm
